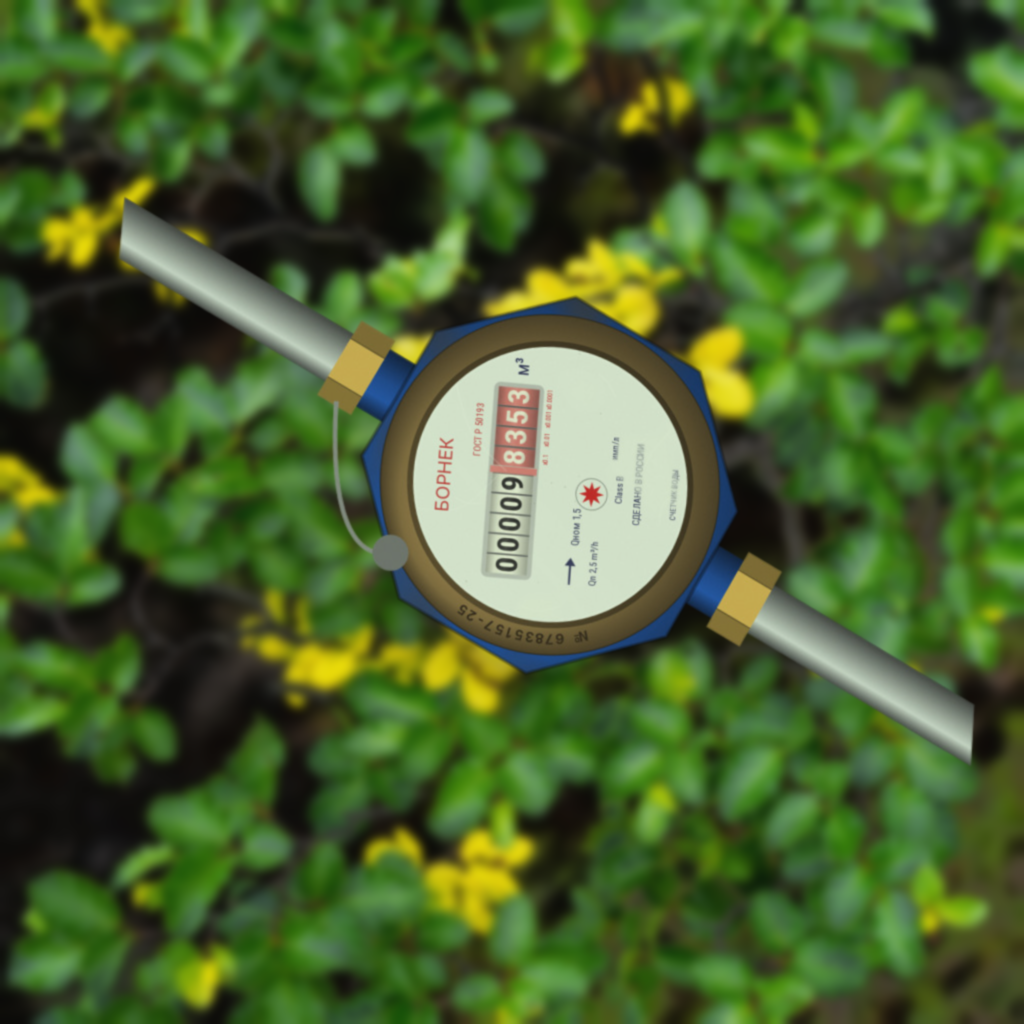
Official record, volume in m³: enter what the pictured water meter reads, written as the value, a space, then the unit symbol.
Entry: 9.8353 m³
